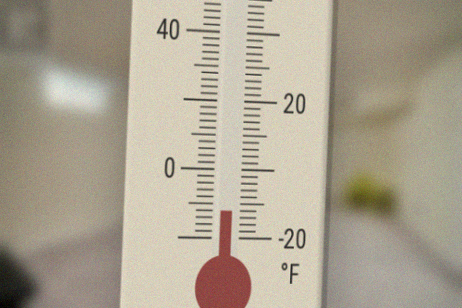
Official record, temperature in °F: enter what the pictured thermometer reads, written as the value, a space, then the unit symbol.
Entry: -12 °F
